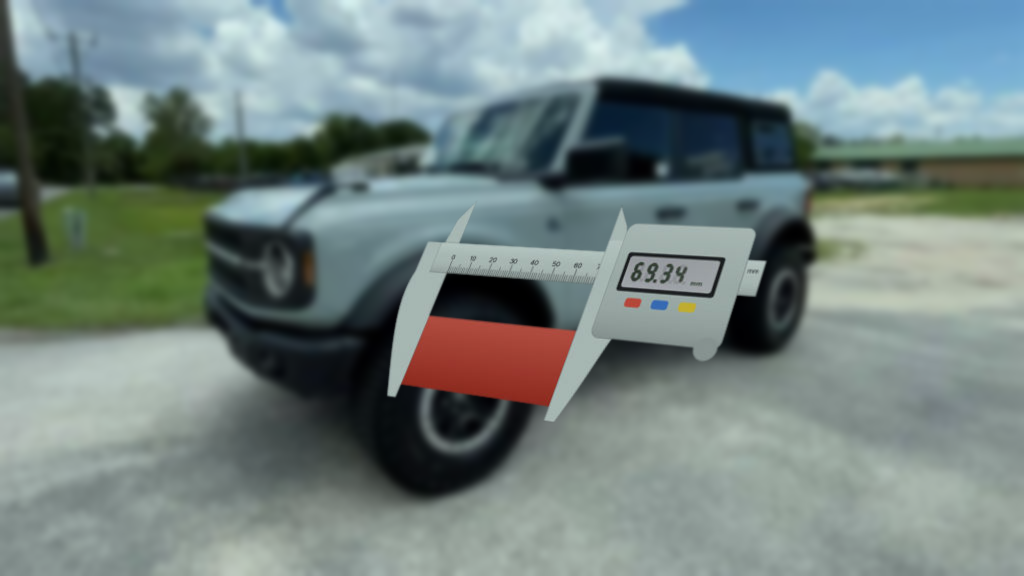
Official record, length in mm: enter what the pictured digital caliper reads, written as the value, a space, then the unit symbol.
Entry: 69.34 mm
